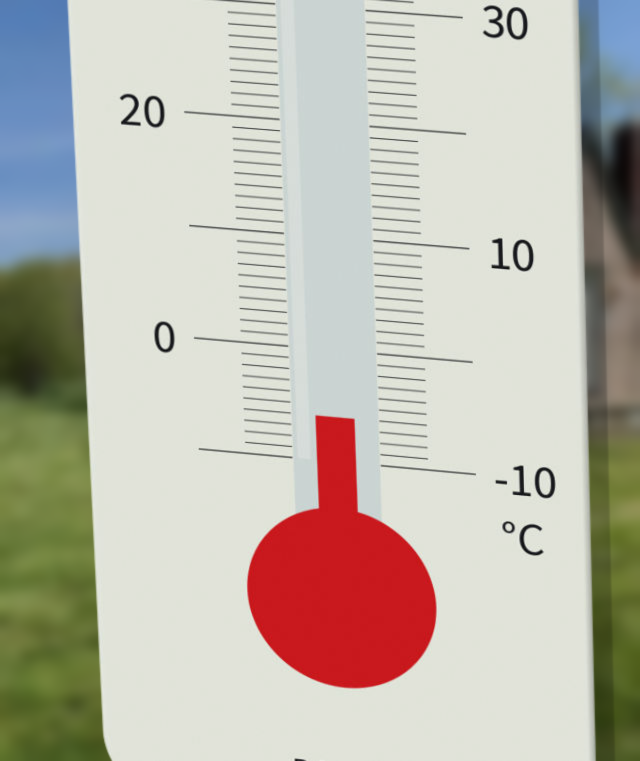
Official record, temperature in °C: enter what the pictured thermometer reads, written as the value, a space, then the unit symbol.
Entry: -6 °C
